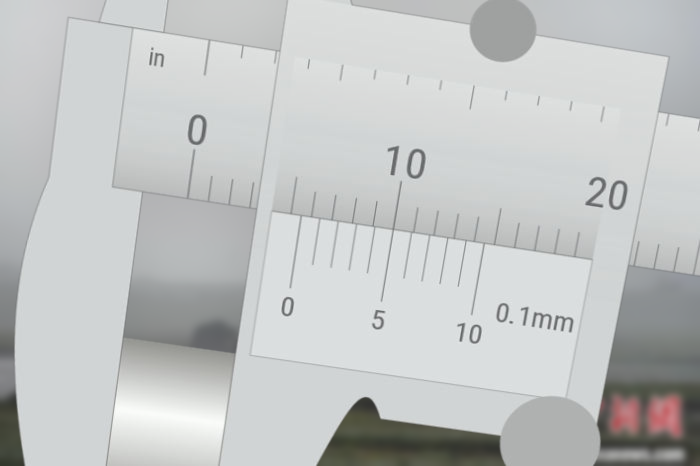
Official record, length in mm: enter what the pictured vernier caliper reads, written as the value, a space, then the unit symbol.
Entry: 5.5 mm
